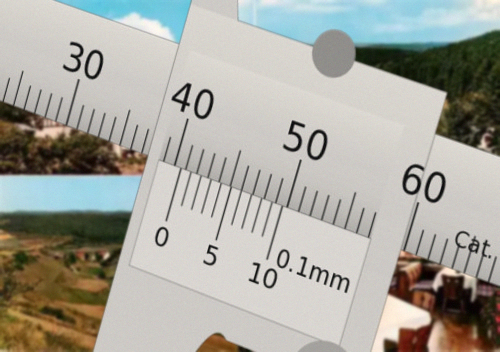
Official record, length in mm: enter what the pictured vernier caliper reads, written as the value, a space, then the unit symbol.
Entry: 40.6 mm
